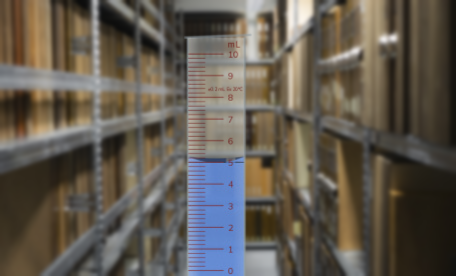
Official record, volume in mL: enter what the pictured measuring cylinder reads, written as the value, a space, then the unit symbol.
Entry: 5 mL
